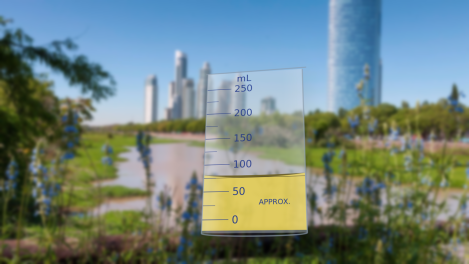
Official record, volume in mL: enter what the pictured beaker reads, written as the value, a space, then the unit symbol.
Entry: 75 mL
